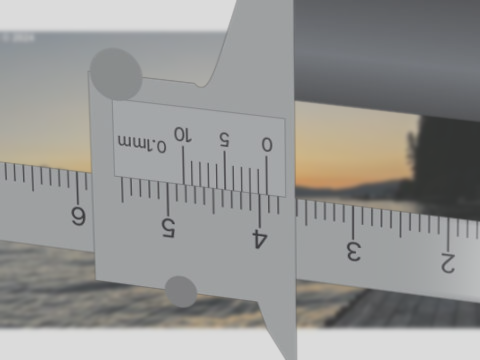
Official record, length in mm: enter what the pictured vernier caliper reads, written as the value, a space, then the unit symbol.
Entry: 39.2 mm
